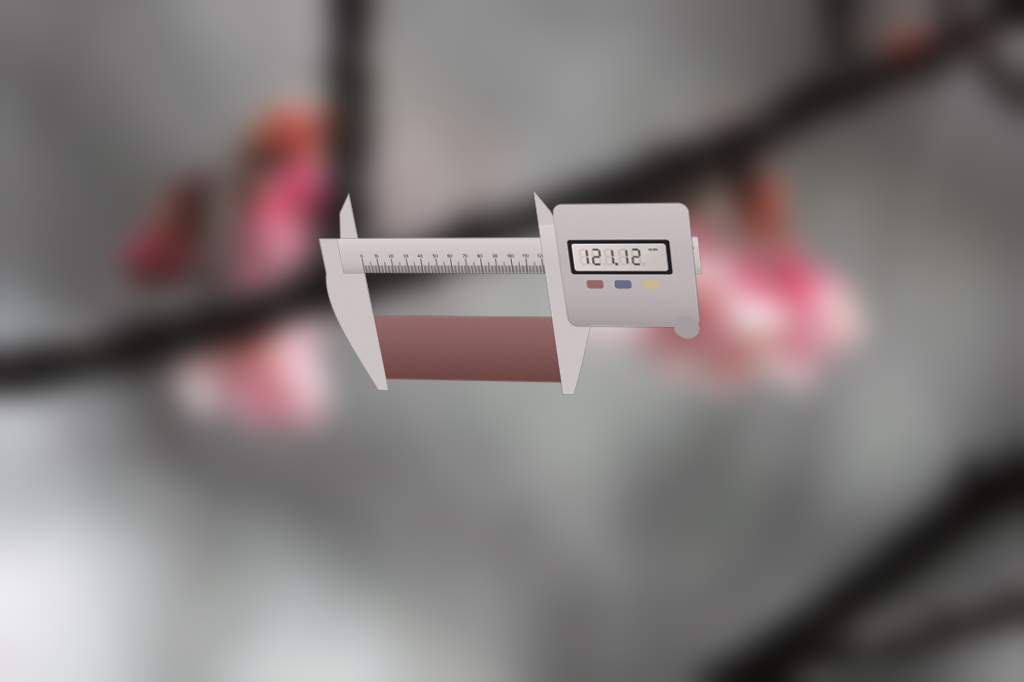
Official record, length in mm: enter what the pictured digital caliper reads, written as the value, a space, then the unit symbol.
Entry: 121.12 mm
